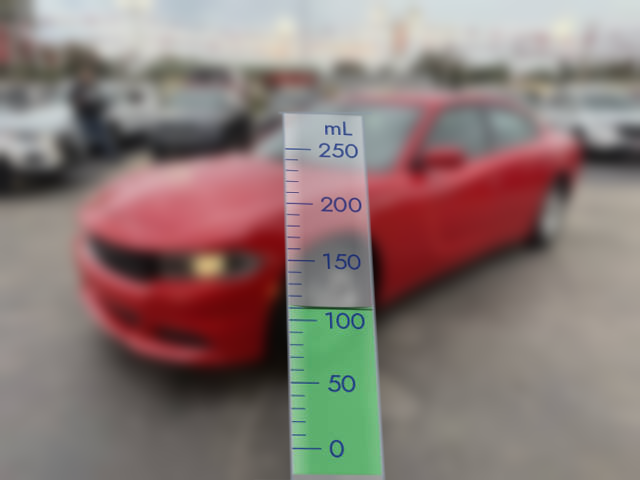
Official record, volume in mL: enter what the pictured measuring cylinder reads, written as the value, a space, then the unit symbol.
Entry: 110 mL
